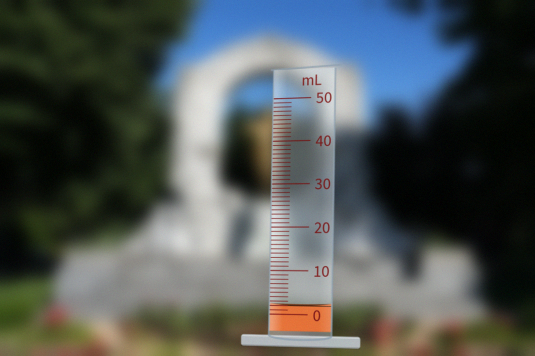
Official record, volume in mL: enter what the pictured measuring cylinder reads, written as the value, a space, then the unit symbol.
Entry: 2 mL
